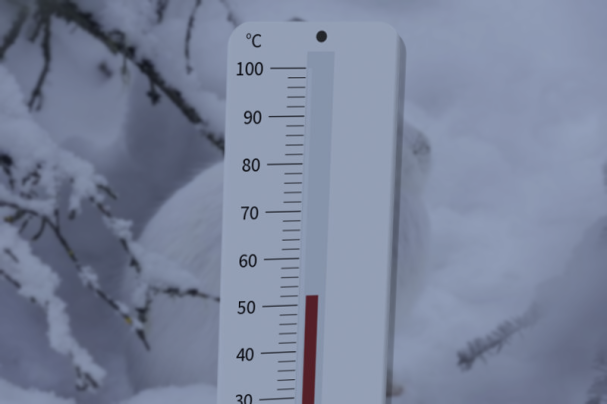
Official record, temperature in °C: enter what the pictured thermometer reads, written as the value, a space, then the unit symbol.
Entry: 52 °C
